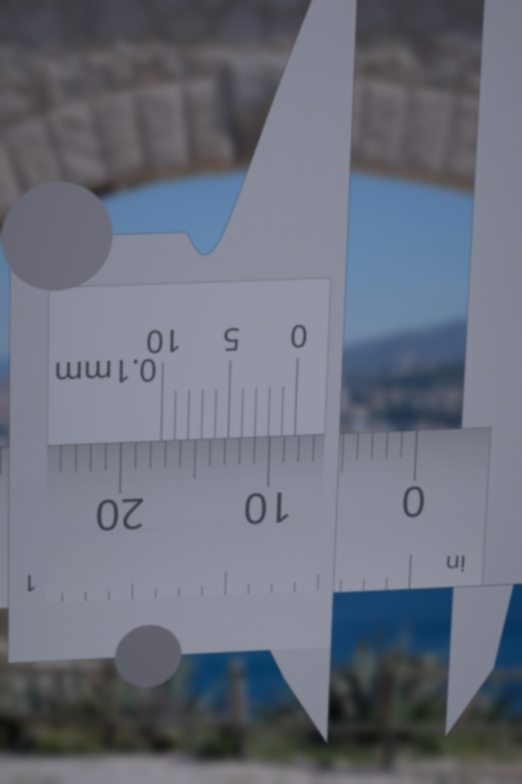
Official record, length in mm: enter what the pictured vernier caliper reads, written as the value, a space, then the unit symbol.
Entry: 8.3 mm
